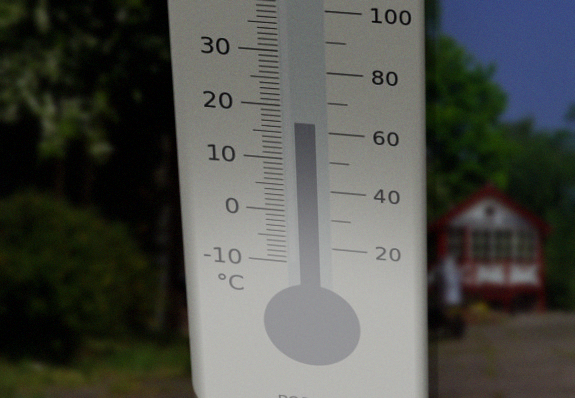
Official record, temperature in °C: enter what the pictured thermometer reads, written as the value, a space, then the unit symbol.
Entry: 17 °C
